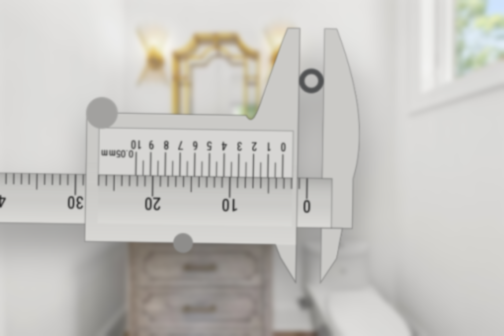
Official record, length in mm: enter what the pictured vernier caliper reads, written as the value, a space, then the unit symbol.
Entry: 3.2 mm
